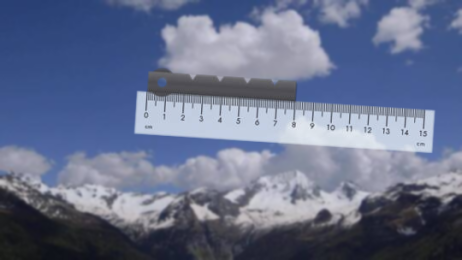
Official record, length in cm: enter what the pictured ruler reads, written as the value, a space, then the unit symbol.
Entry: 8 cm
